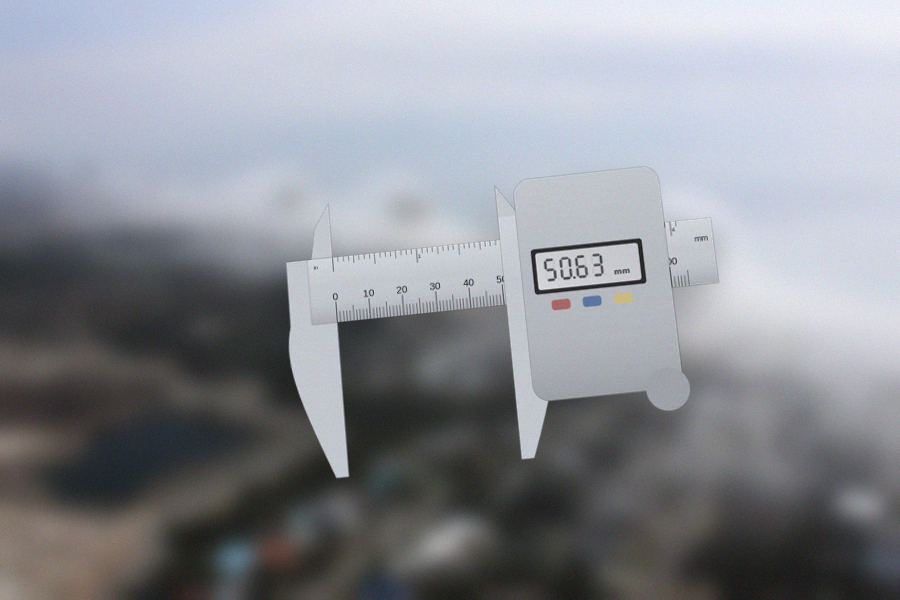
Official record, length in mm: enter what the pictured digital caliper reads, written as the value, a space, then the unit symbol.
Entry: 50.63 mm
